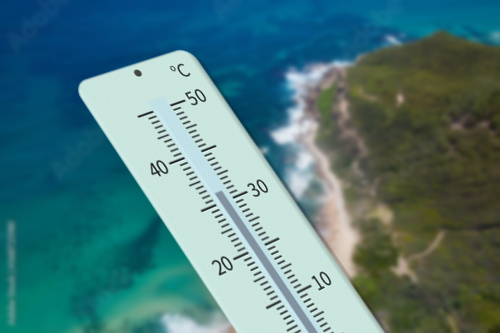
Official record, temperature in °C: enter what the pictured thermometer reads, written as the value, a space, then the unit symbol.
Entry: 32 °C
